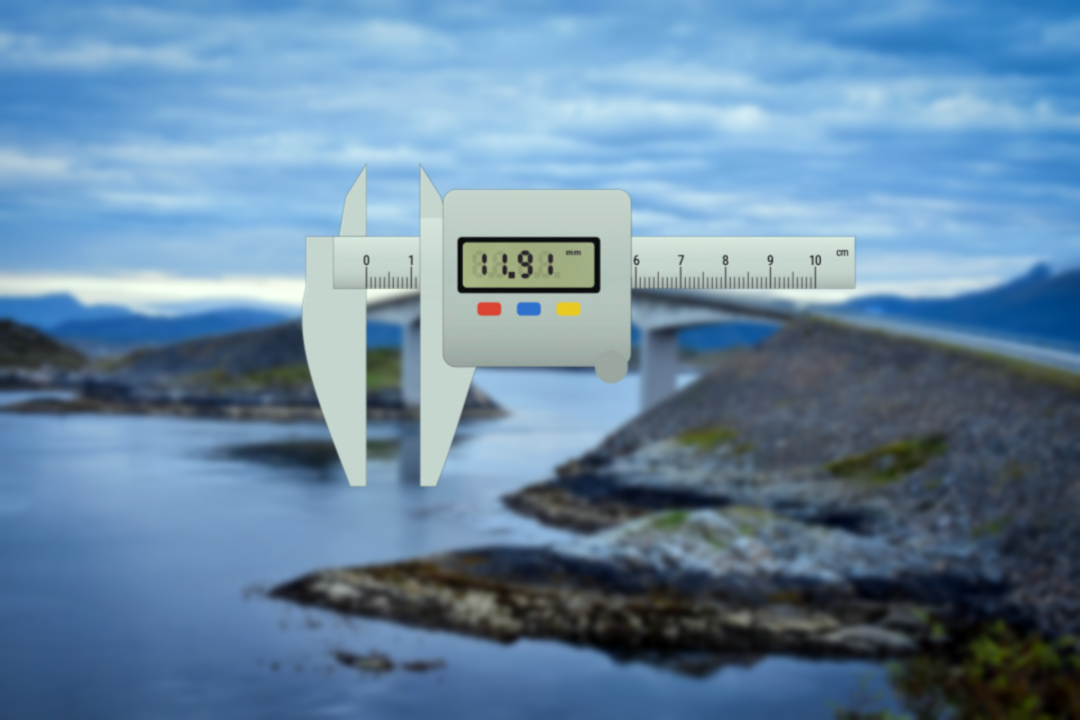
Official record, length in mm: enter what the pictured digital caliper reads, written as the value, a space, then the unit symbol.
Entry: 11.91 mm
